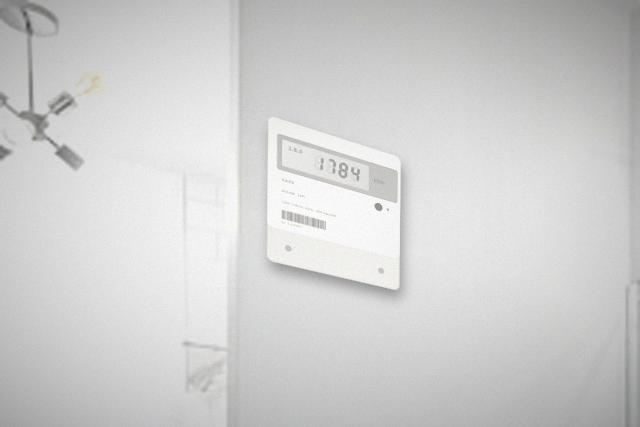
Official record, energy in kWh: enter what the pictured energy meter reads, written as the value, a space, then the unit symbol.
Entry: 1784 kWh
